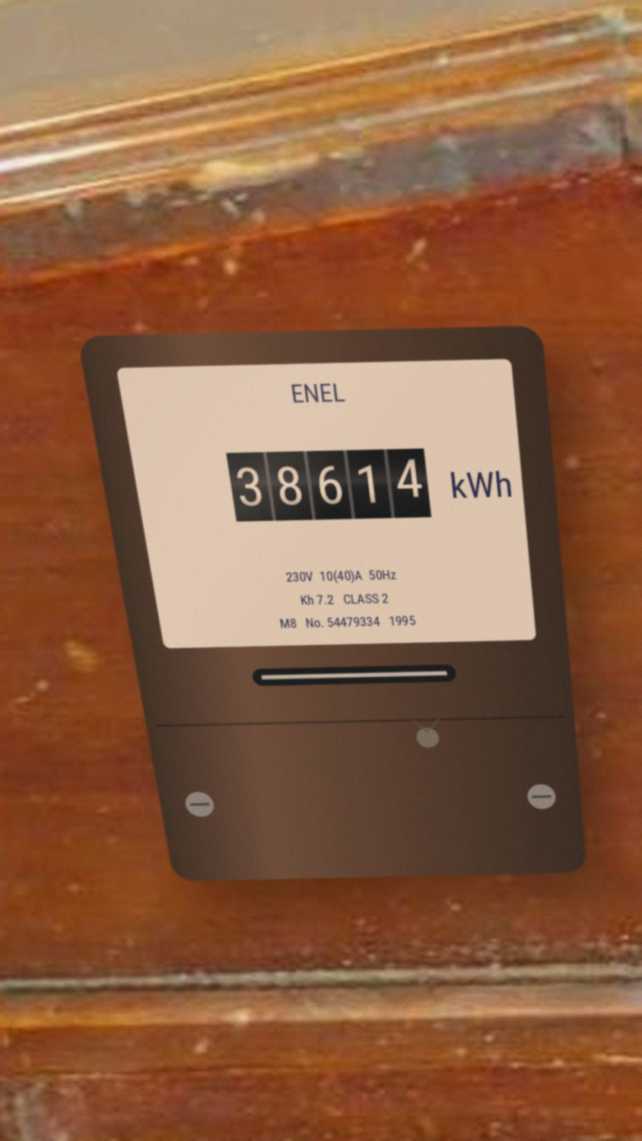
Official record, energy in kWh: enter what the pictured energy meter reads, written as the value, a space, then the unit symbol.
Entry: 38614 kWh
